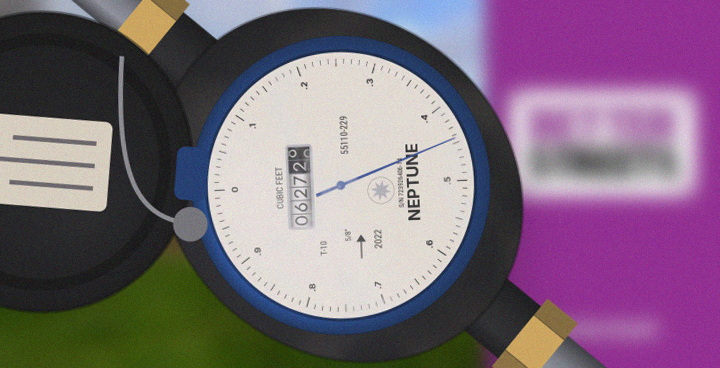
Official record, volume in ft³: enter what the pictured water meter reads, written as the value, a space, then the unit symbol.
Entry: 62728.44 ft³
